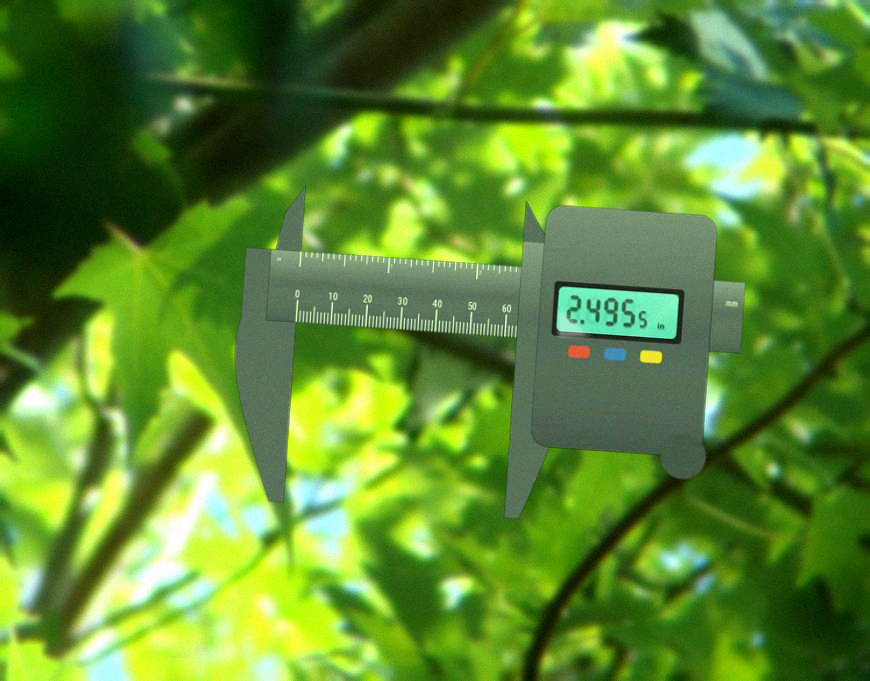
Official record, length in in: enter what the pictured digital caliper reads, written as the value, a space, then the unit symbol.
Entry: 2.4955 in
